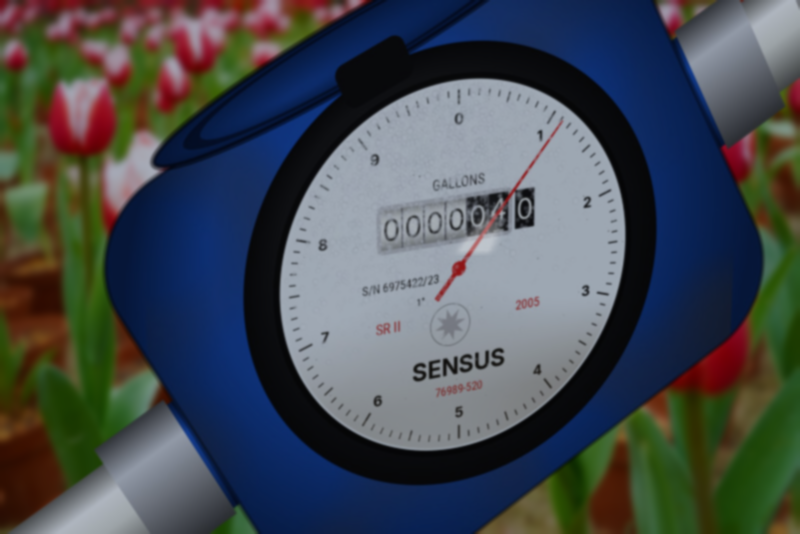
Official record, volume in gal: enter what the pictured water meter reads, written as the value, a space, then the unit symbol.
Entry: 41.1 gal
